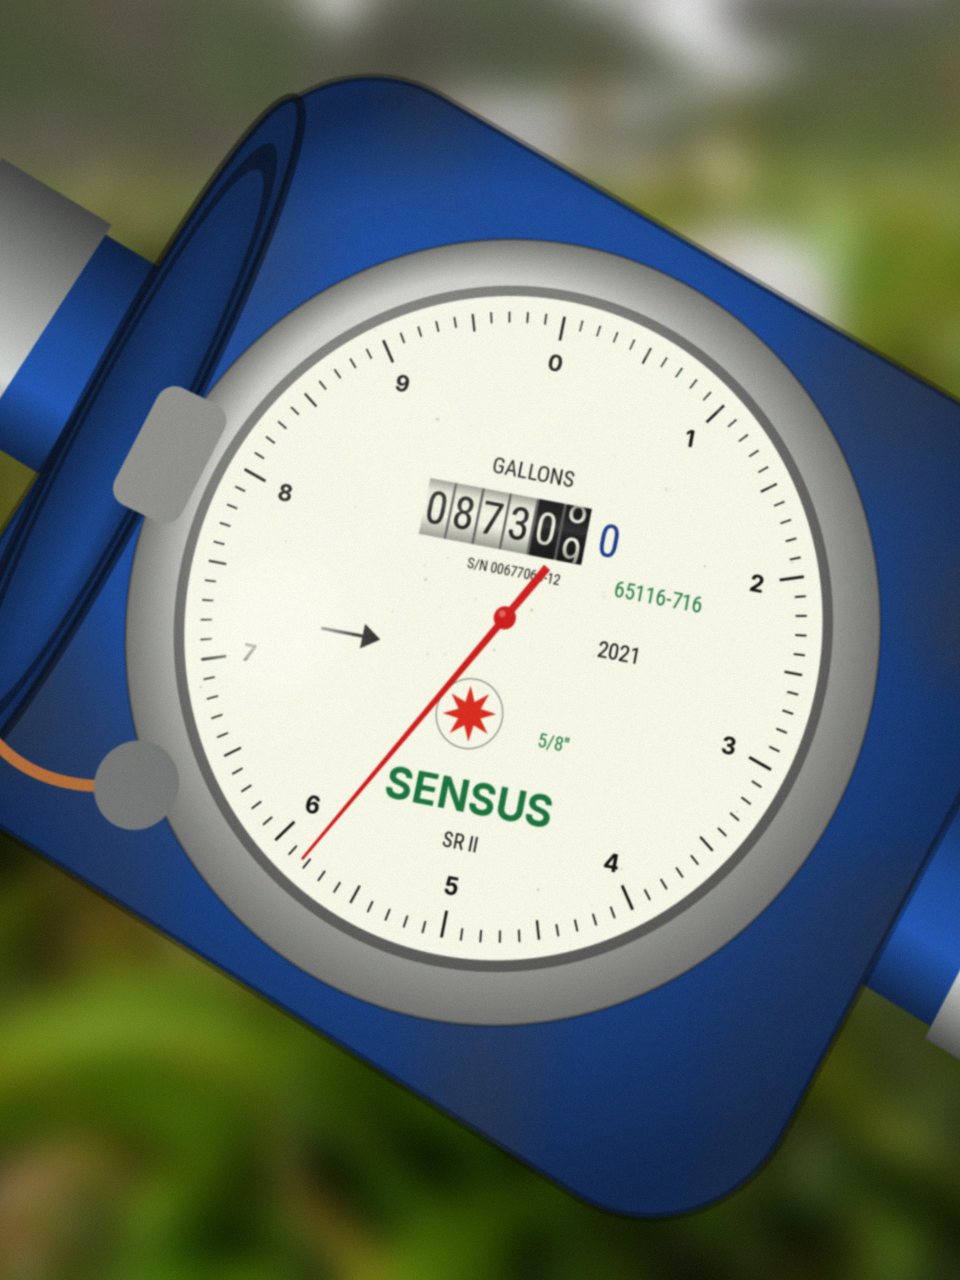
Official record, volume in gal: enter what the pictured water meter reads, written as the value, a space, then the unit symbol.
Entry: 873085.8 gal
